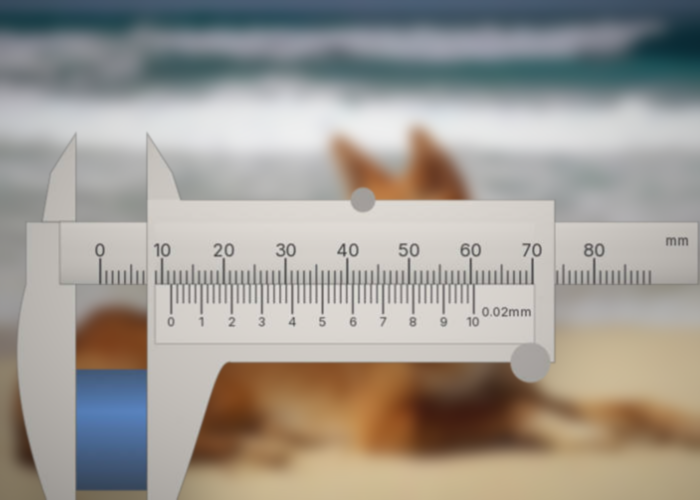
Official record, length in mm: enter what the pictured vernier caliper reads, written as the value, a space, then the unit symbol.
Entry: 11.5 mm
